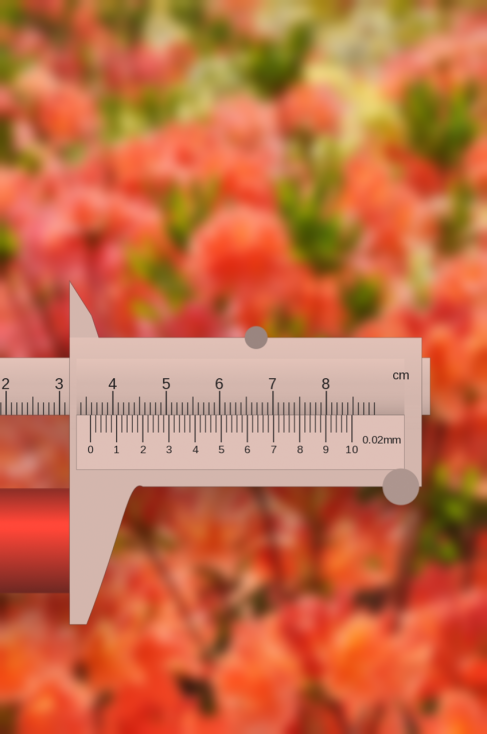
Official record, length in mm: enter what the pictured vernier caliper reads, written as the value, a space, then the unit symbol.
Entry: 35.8 mm
